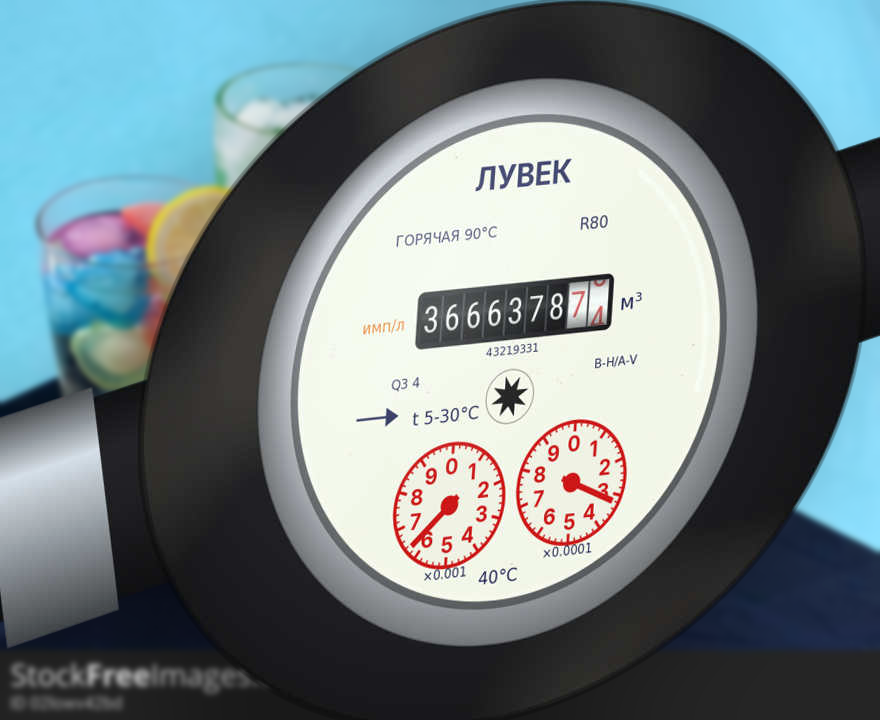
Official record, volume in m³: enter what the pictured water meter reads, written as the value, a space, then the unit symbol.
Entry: 3666378.7363 m³
